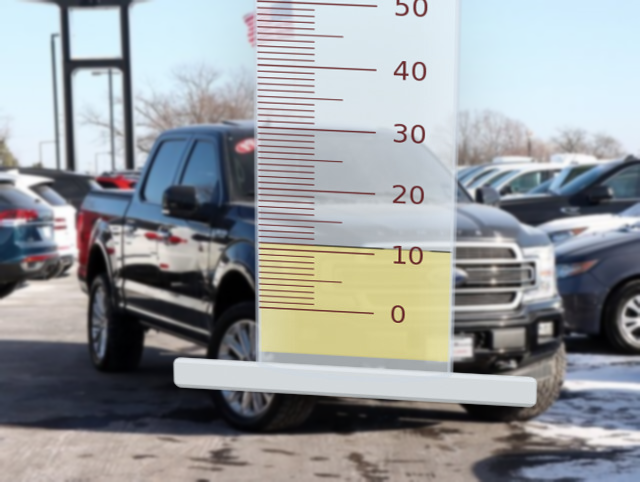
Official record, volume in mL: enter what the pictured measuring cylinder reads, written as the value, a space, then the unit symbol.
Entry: 11 mL
